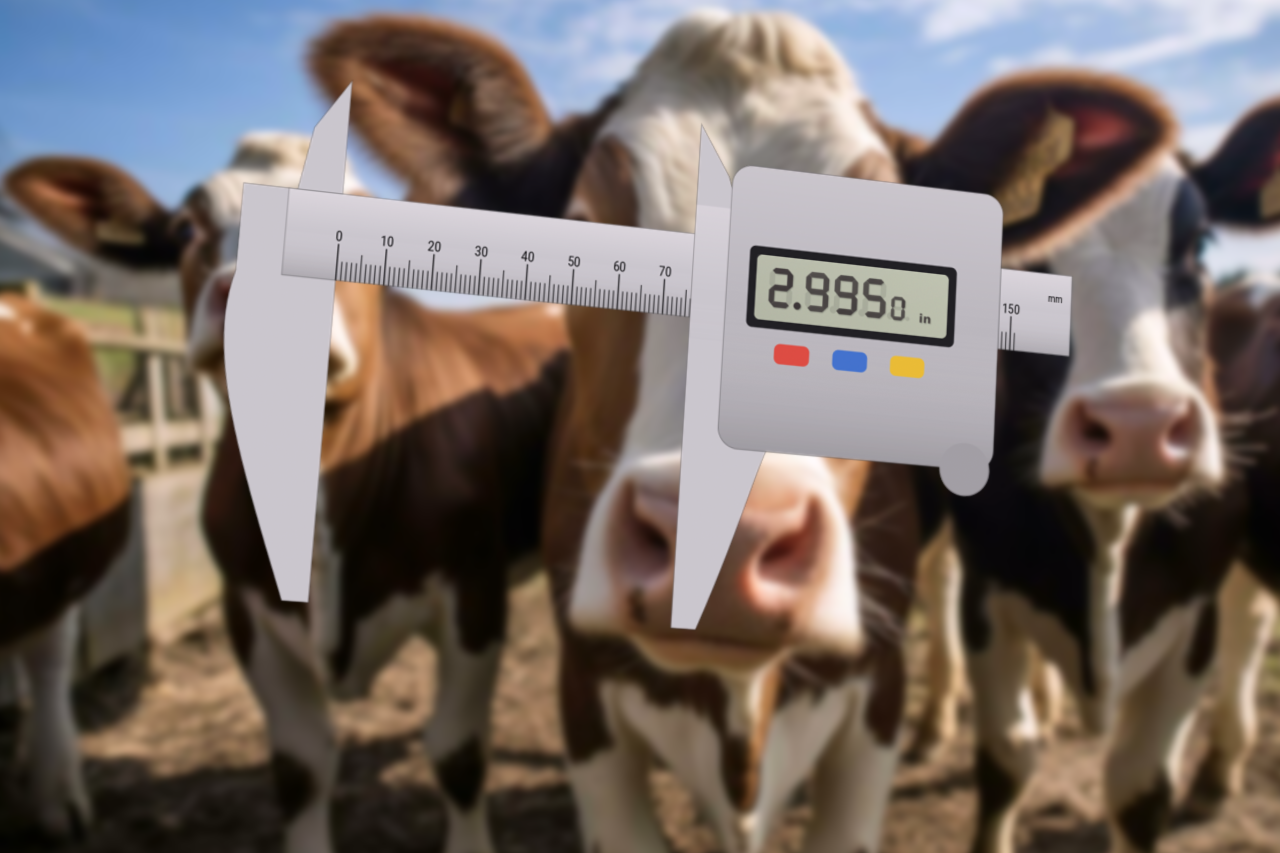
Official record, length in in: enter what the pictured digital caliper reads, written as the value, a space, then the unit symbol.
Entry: 2.9950 in
